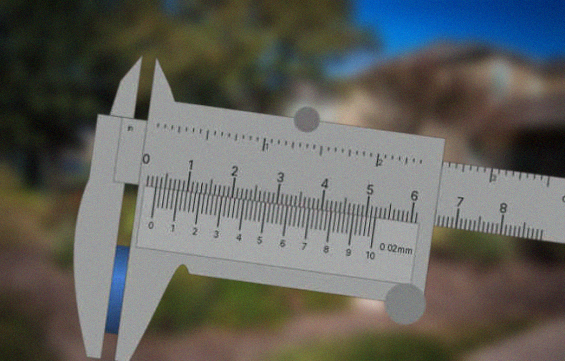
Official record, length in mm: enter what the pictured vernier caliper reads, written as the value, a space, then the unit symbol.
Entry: 3.0 mm
